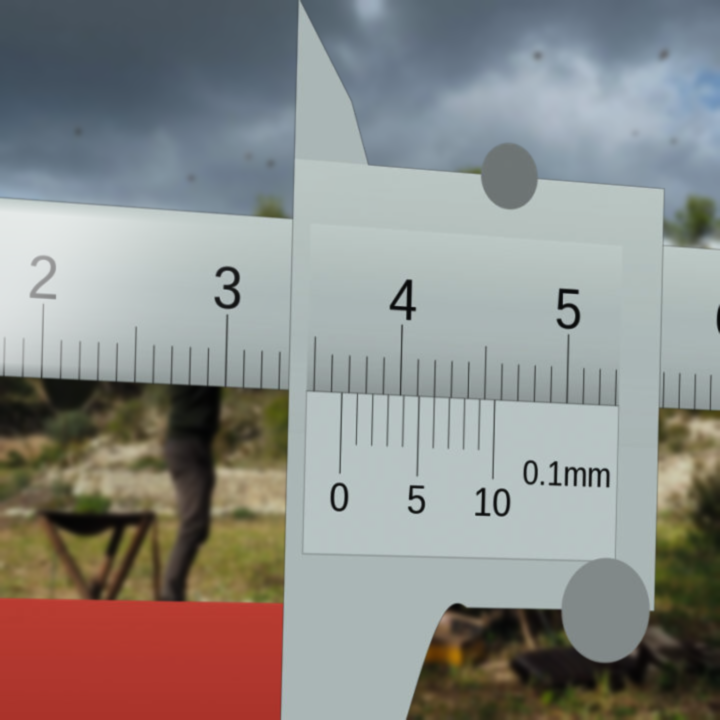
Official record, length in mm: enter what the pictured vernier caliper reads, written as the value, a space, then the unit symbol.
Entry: 36.6 mm
